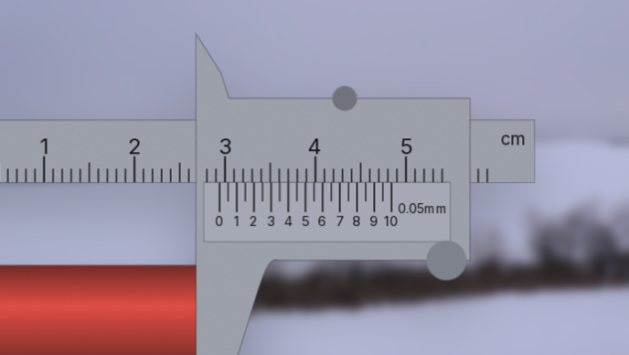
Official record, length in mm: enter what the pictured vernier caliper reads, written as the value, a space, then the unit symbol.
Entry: 29.4 mm
